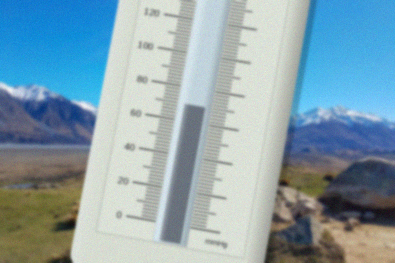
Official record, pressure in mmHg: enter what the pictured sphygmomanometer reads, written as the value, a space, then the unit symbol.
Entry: 70 mmHg
